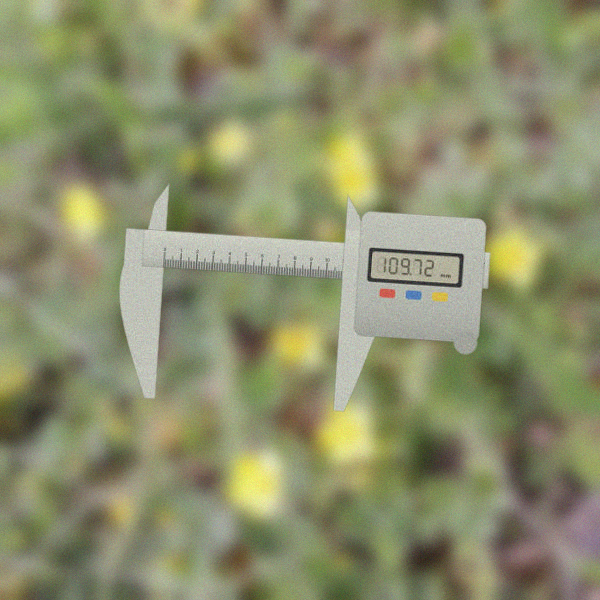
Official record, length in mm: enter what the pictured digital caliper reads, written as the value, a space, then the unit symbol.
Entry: 109.72 mm
